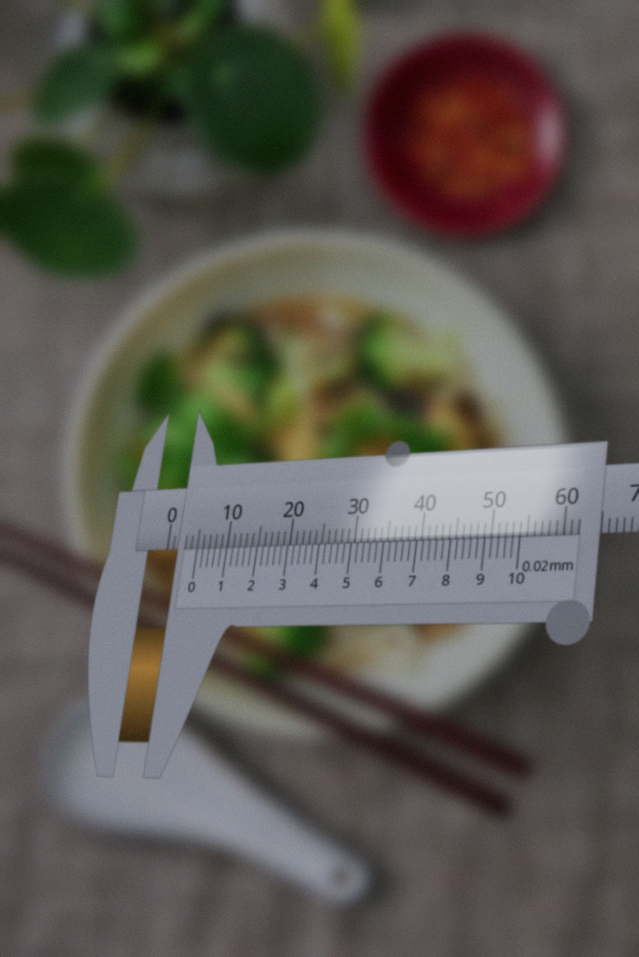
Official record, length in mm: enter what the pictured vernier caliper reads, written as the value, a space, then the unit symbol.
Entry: 5.0 mm
